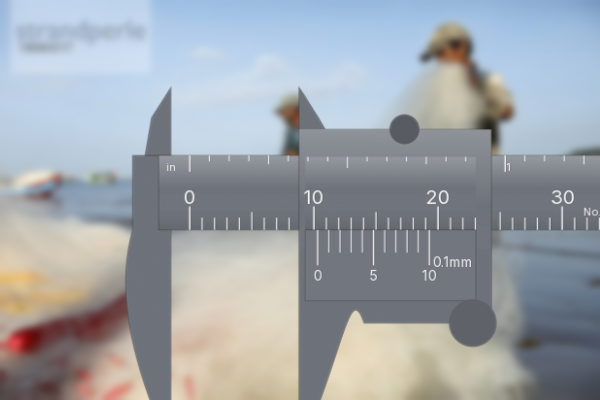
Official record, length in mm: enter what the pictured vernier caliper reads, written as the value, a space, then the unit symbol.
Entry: 10.3 mm
